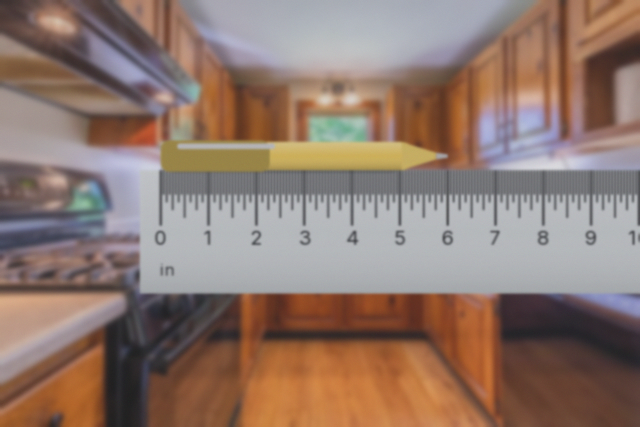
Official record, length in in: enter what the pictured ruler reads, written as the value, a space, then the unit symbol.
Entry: 6 in
